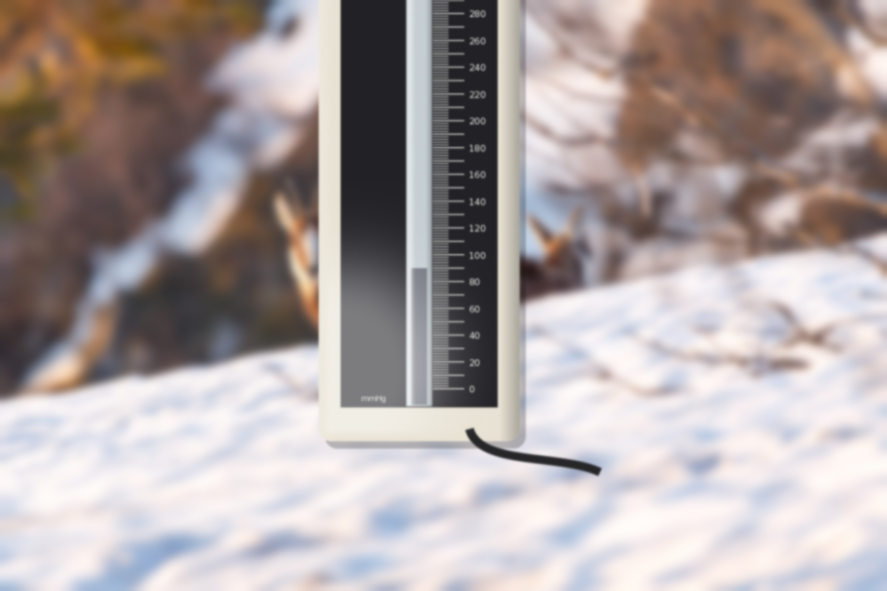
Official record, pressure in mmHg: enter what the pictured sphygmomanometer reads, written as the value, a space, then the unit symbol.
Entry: 90 mmHg
